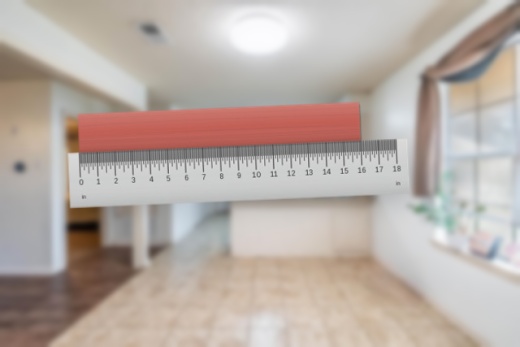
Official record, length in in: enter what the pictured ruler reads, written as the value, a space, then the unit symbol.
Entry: 16 in
